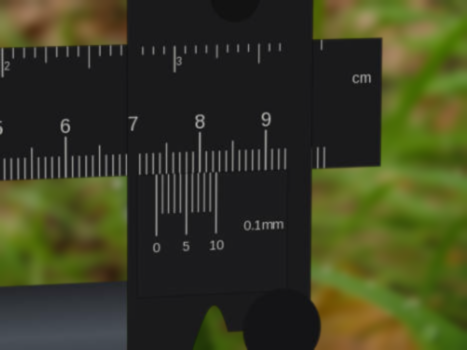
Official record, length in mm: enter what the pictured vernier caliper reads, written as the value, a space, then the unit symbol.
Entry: 73.5 mm
